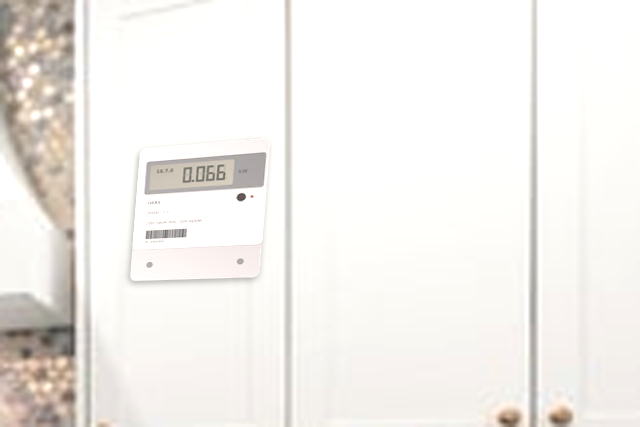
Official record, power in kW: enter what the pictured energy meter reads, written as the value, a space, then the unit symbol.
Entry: 0.066 kW
